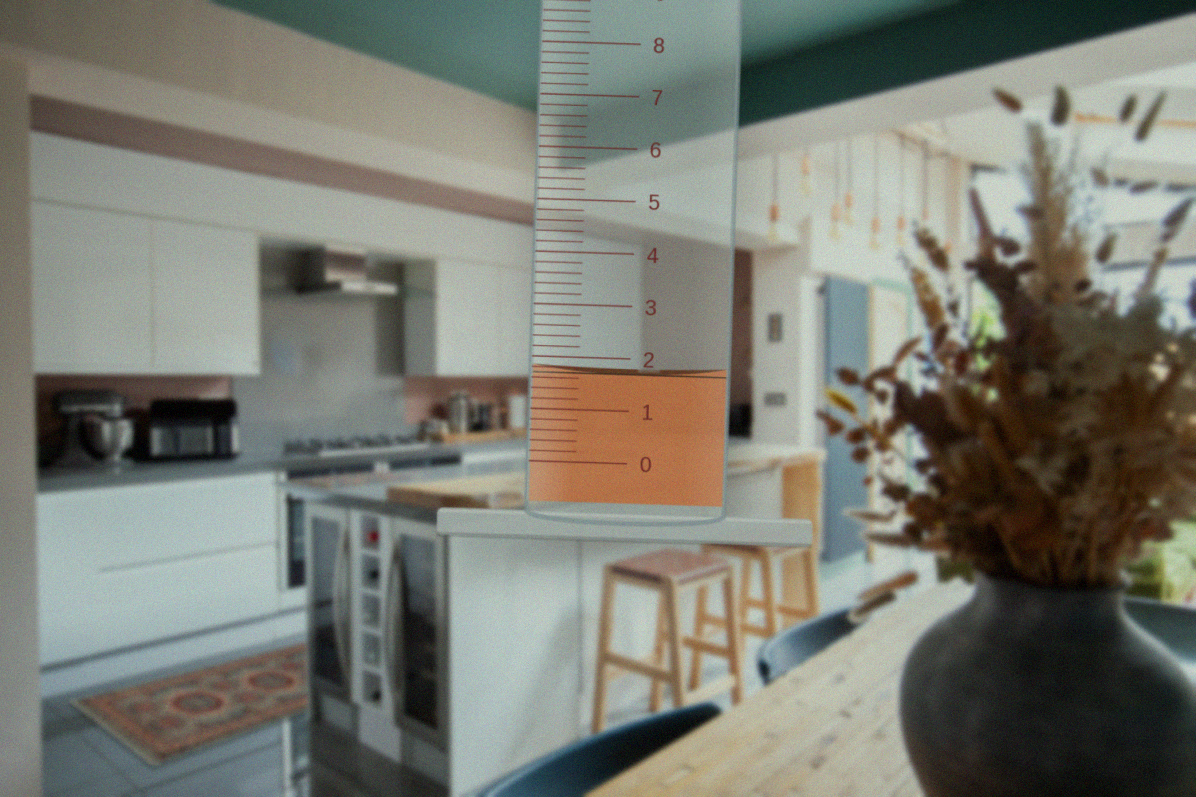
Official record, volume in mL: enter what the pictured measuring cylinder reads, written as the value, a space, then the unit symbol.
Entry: 1.7 mL
